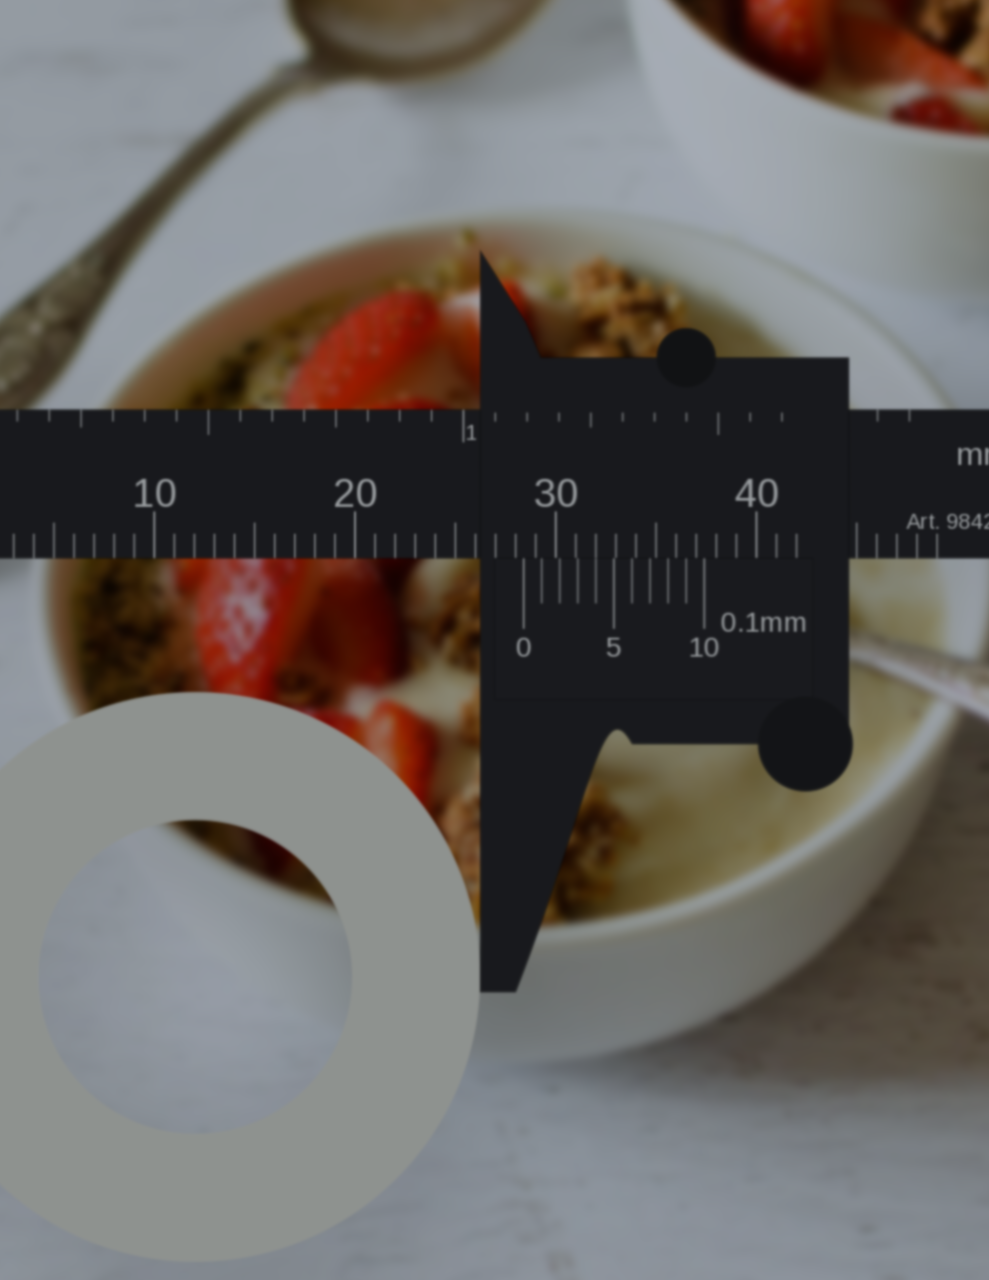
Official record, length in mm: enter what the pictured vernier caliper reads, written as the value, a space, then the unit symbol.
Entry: 28.4 mm
